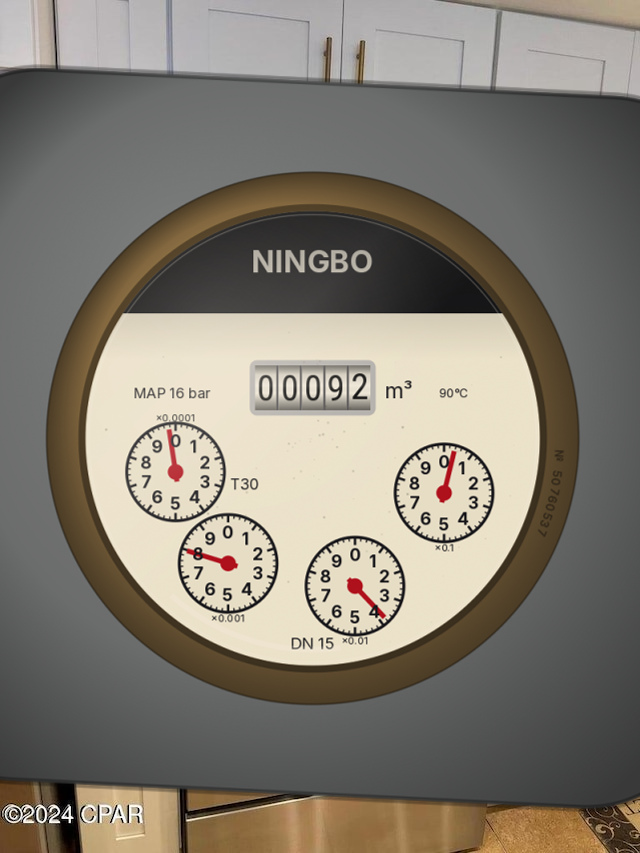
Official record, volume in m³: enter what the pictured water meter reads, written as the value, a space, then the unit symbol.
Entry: 92.0379 m³
